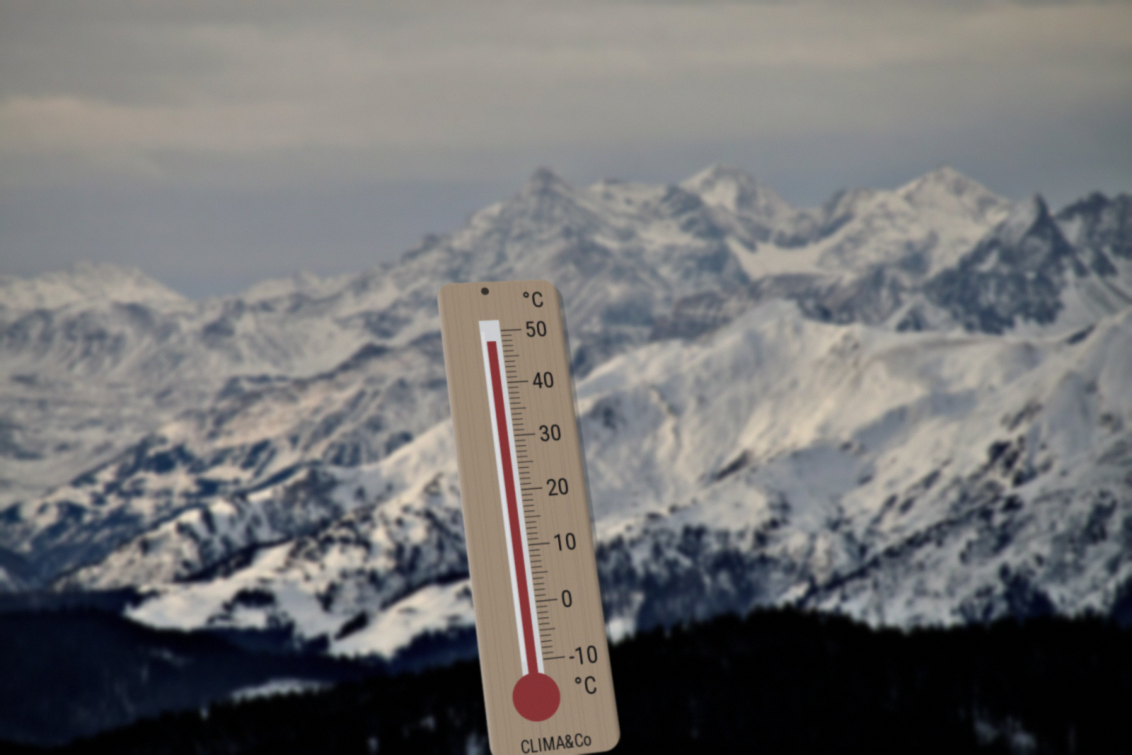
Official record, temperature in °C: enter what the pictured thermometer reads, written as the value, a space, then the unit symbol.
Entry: 48 °C
